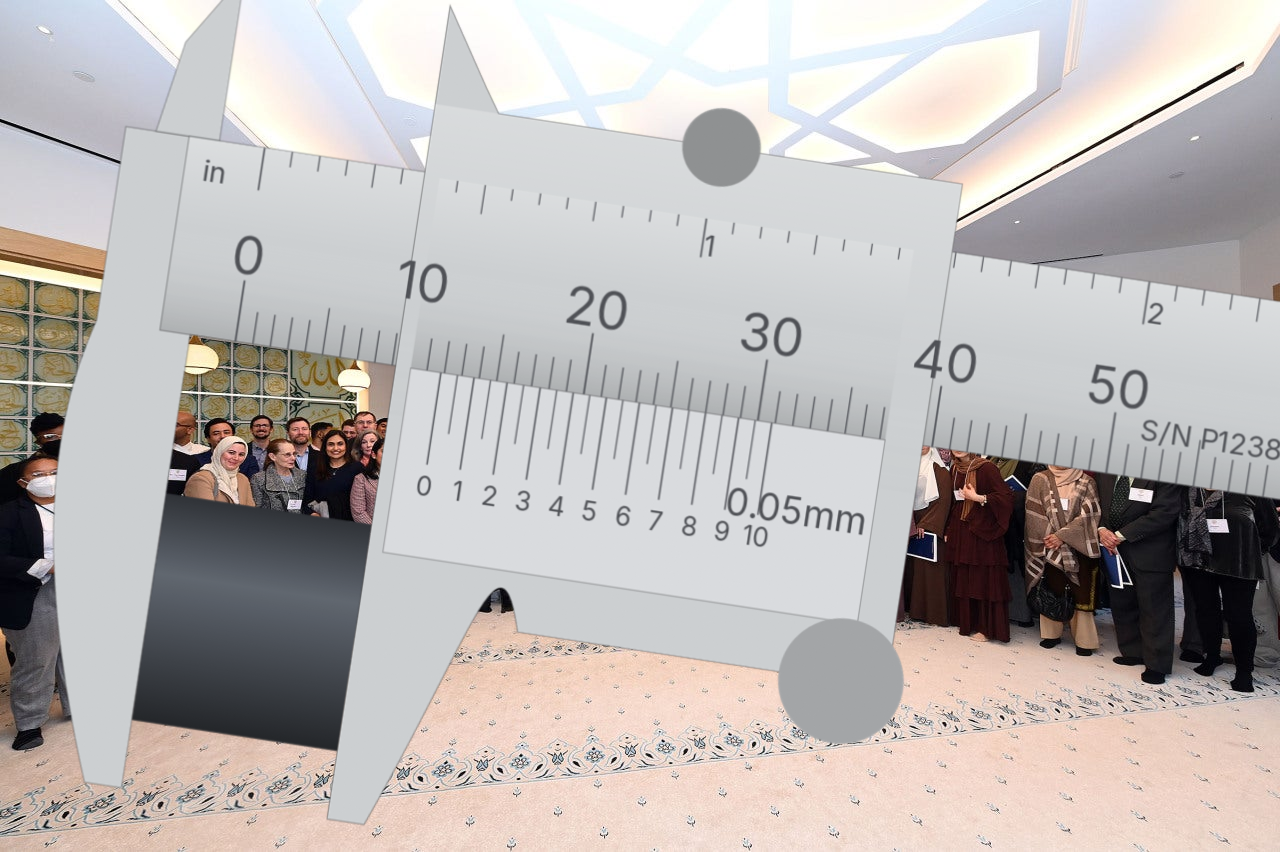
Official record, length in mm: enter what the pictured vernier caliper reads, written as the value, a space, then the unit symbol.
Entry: 11.8 mm
